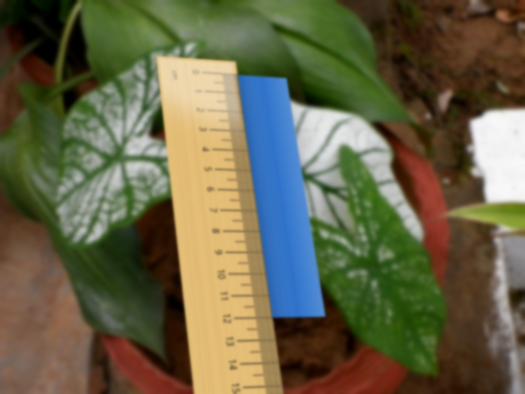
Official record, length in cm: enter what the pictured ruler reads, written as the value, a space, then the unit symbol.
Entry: 12 cm
